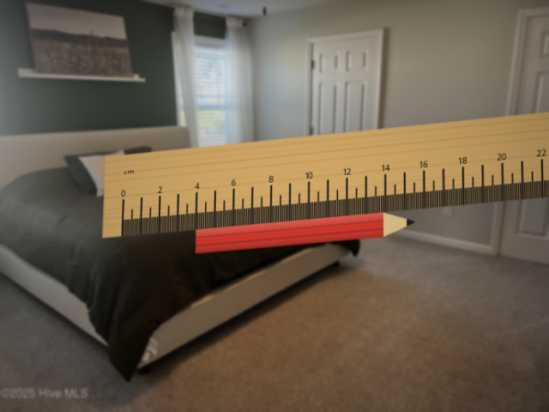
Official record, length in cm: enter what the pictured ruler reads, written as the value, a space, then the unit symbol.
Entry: 11.5 cm
